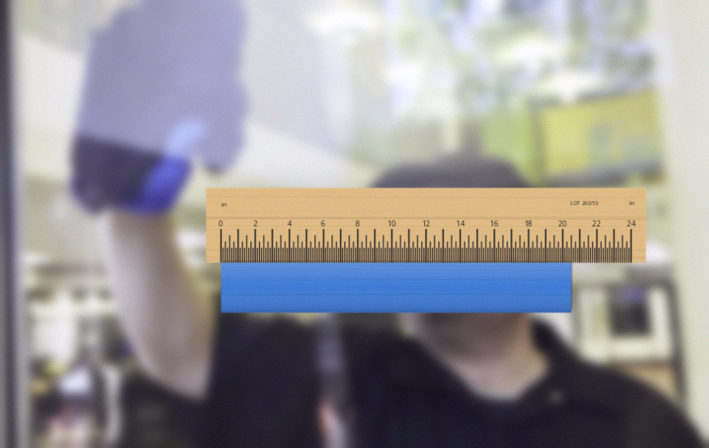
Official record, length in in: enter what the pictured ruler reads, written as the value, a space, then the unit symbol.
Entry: 20.5 in
